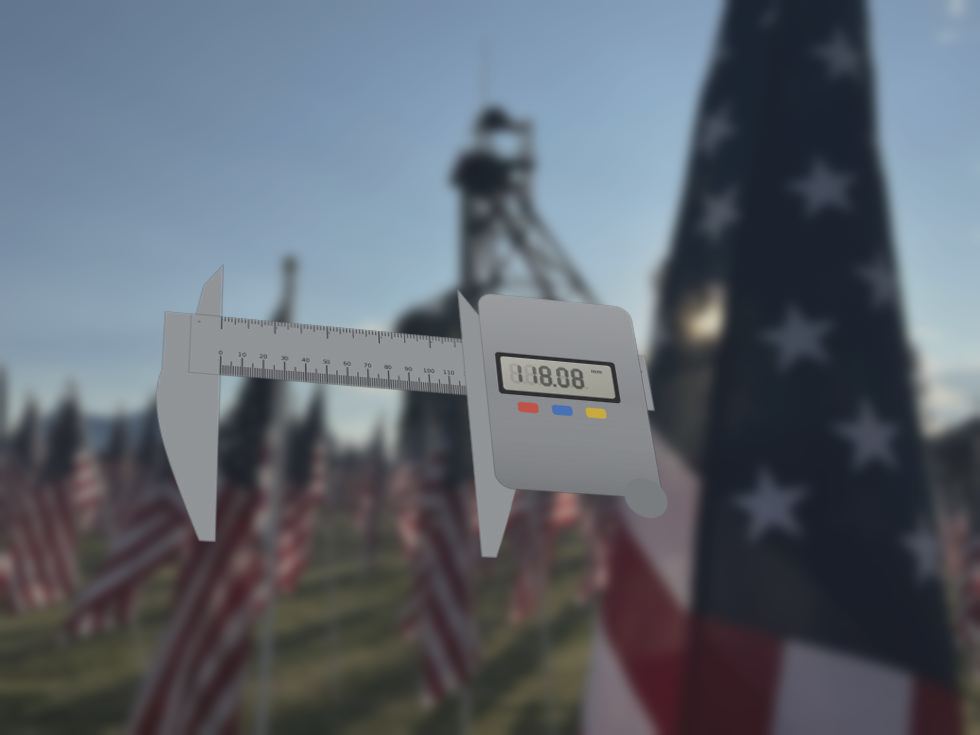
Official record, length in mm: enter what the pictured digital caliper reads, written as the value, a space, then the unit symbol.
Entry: 118.08 mm
